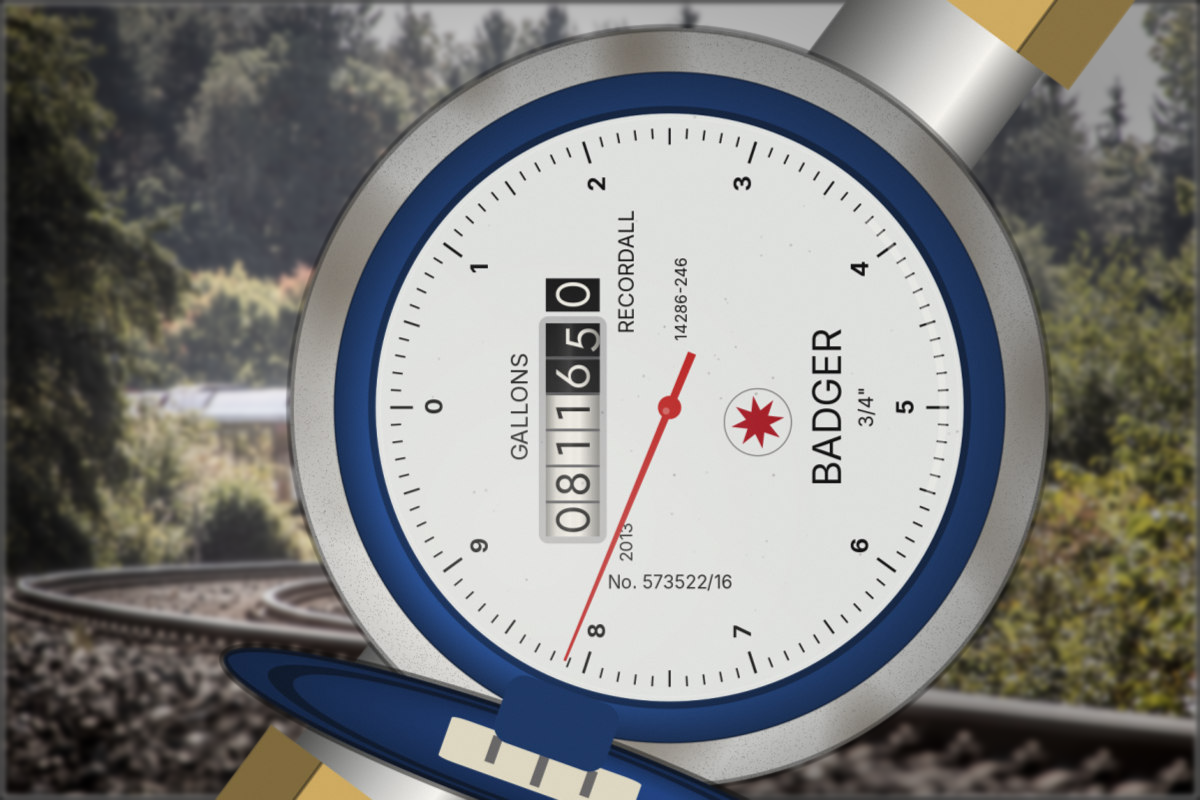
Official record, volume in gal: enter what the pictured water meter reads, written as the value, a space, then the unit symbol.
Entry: 811648.1 gal
